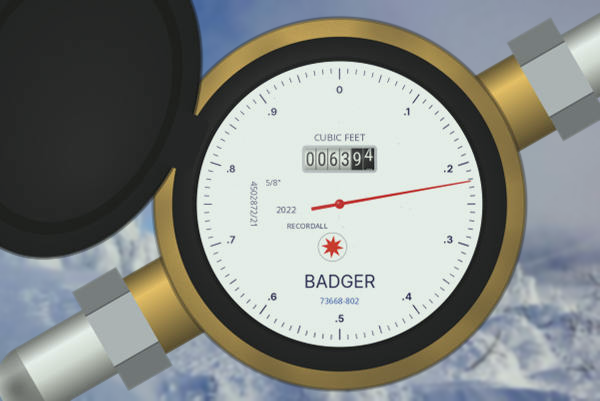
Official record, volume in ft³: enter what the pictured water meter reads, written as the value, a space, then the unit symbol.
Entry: 6394.22 ft³
